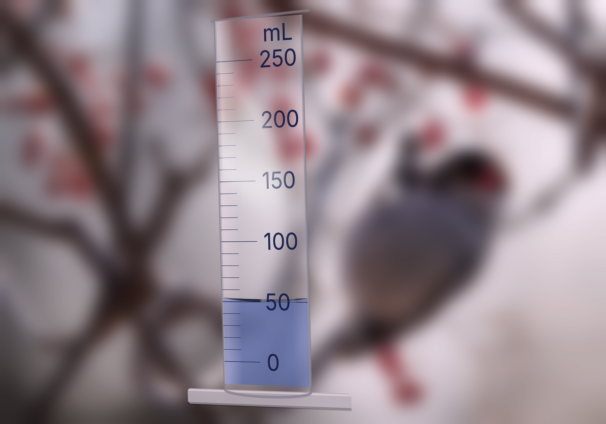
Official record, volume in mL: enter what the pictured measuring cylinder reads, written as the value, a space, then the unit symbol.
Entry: 50 mL
